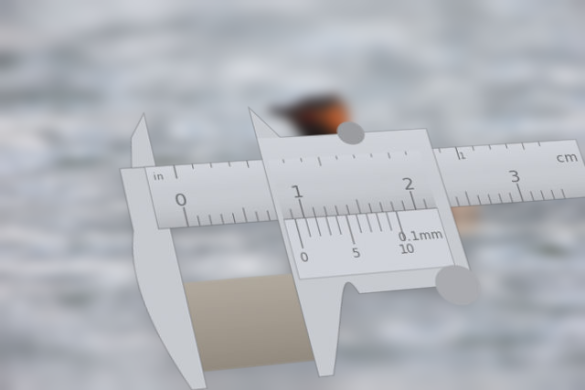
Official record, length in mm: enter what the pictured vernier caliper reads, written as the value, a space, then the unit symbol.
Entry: 9.2 mm
